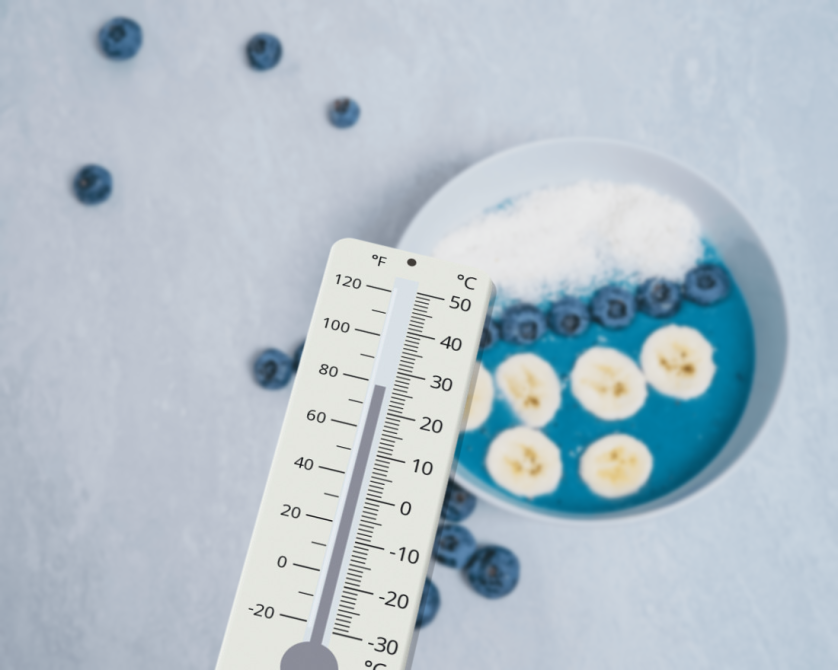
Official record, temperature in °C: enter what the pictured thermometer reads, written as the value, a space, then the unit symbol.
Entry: 26 °C
